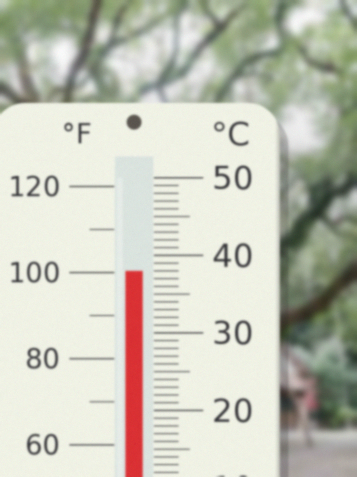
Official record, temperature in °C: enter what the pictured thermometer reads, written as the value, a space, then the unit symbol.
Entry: 38 °C
